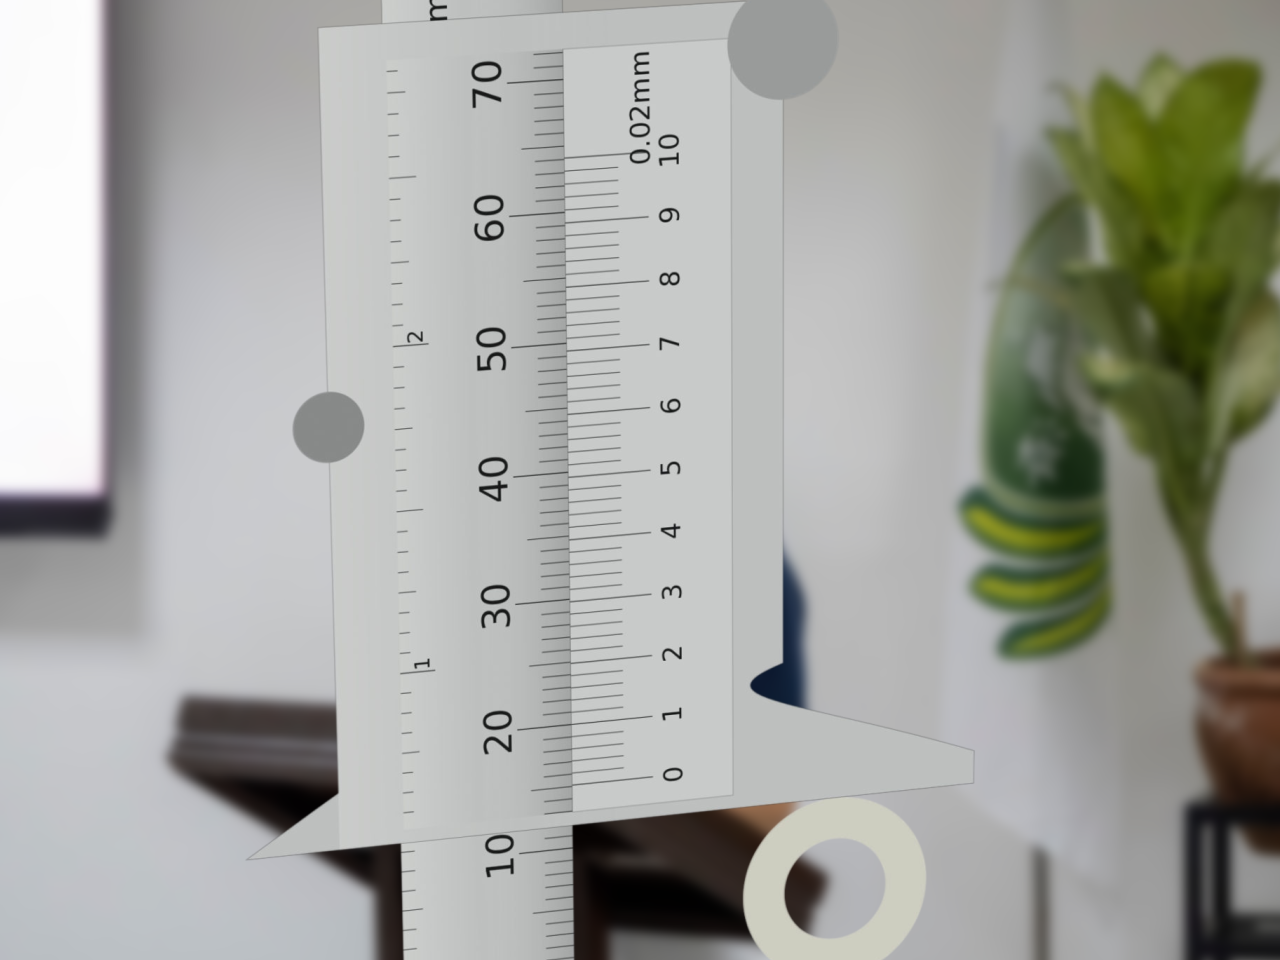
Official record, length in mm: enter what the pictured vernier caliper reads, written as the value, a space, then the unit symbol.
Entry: 15.1 mm
